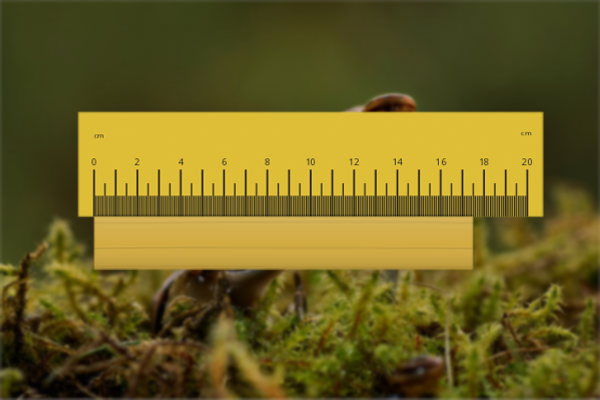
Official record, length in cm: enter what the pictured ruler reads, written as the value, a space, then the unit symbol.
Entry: 17.5 cm
